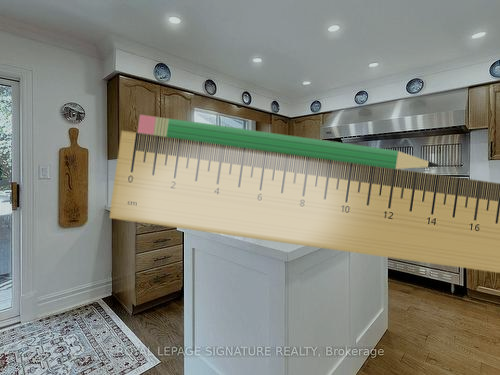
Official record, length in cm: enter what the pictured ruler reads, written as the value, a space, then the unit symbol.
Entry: 14 cm
